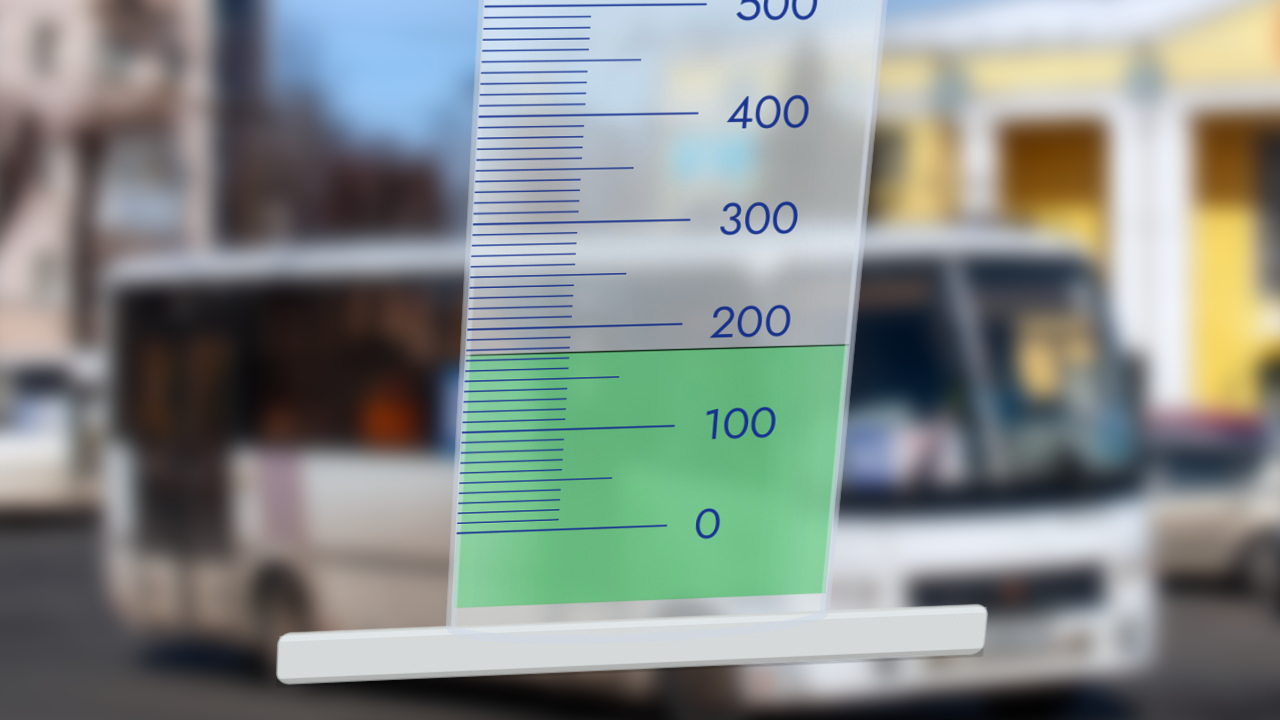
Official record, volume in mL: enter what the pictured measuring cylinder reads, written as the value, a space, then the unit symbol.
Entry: 175 mL
